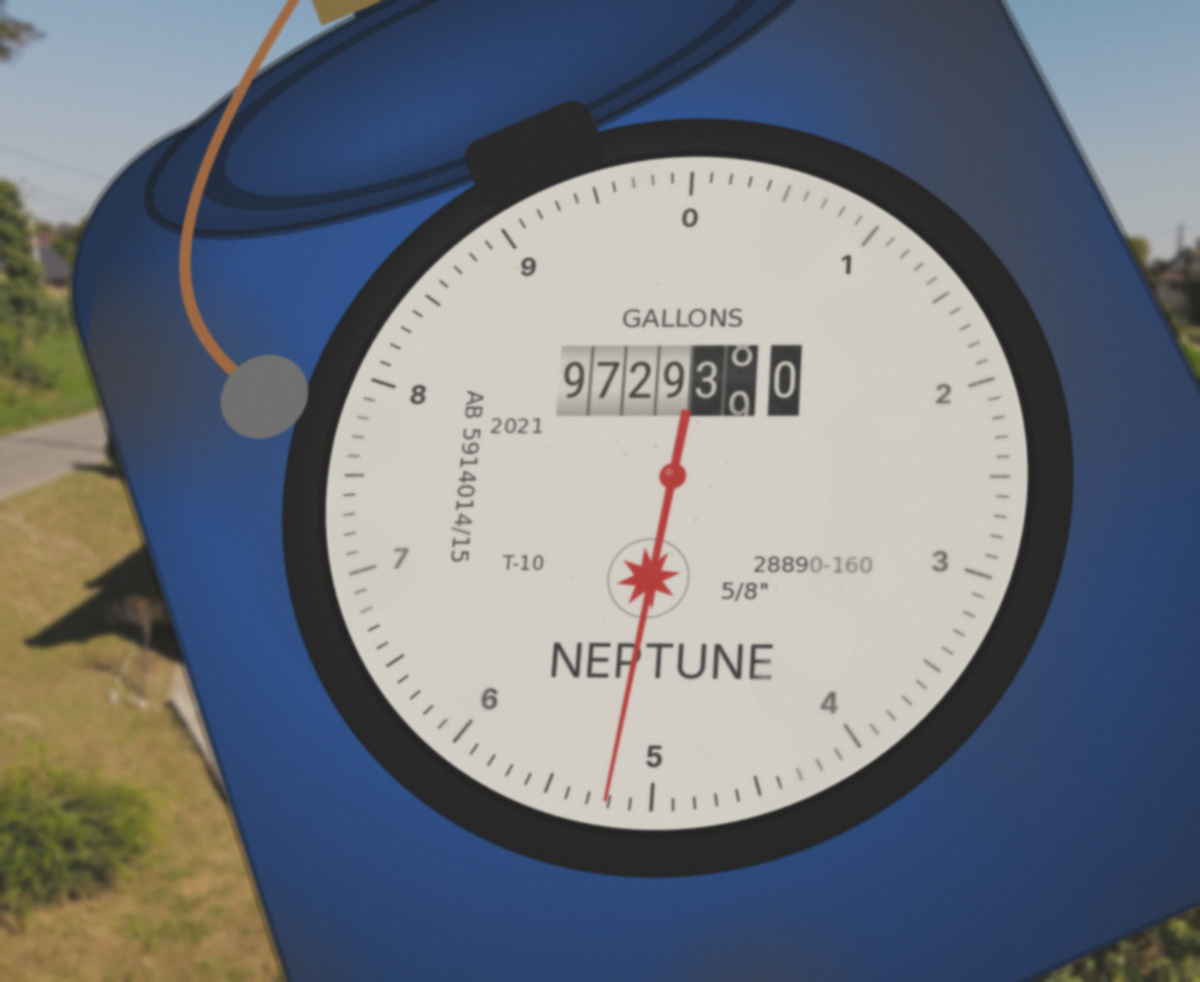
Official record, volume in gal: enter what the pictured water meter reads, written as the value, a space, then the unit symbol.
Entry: 9729385.2 gal
